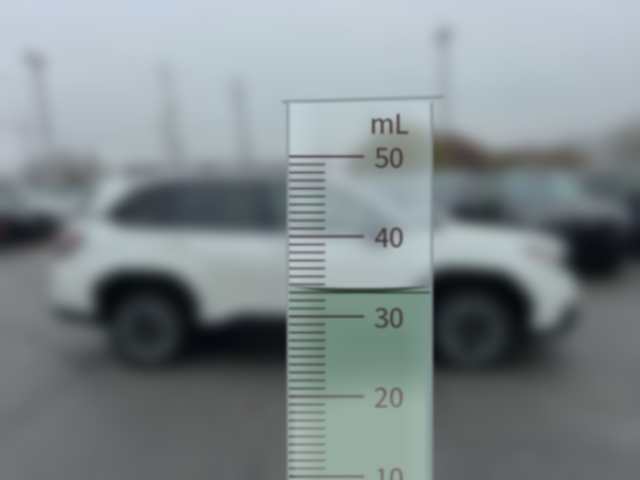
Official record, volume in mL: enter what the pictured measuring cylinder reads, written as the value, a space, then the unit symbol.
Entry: 33 mL
